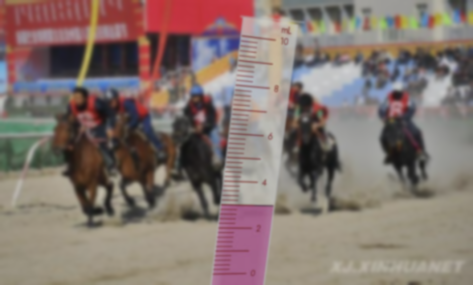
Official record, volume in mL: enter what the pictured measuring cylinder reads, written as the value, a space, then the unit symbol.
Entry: 3 mL
